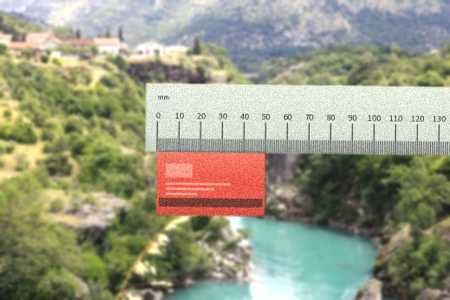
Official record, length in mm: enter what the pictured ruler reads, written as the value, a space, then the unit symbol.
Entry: 50 mm
